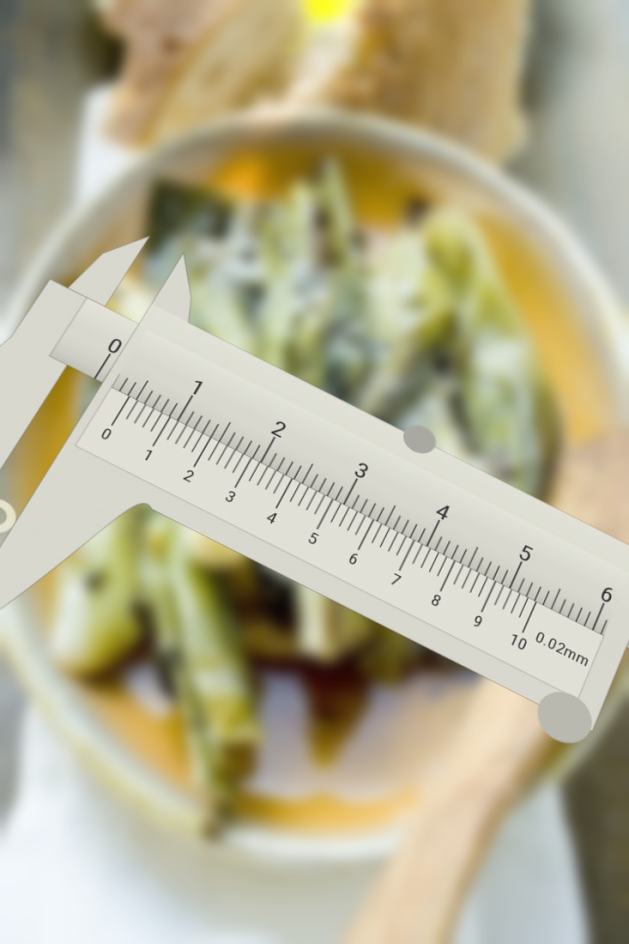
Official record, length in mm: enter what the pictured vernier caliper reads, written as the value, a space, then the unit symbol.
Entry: 4.2 mm
